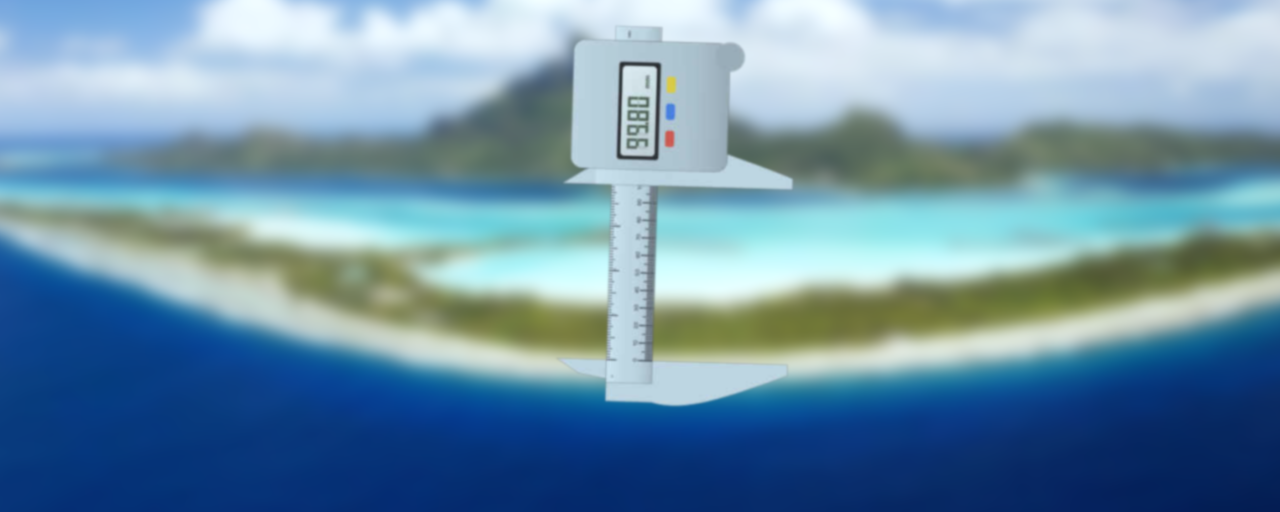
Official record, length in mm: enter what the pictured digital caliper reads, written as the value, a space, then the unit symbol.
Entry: 99.80 mm
